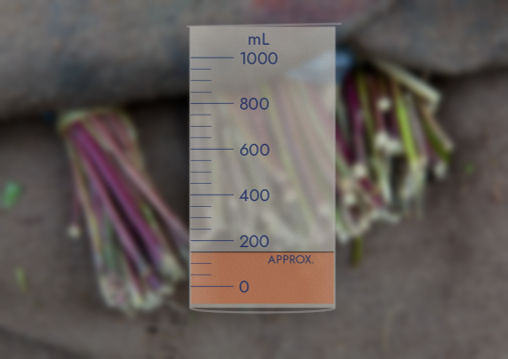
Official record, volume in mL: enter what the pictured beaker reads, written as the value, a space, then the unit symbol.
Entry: 150 mL
